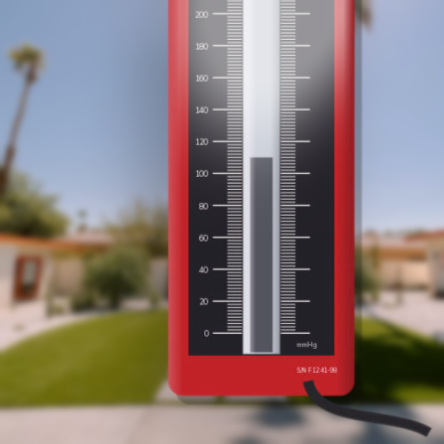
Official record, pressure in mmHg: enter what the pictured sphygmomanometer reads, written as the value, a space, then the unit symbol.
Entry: 110 mmHg
